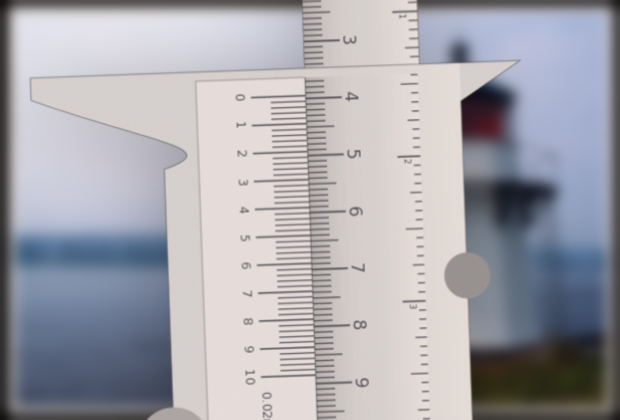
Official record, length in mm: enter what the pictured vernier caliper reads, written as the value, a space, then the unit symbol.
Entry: 39.5 mm
